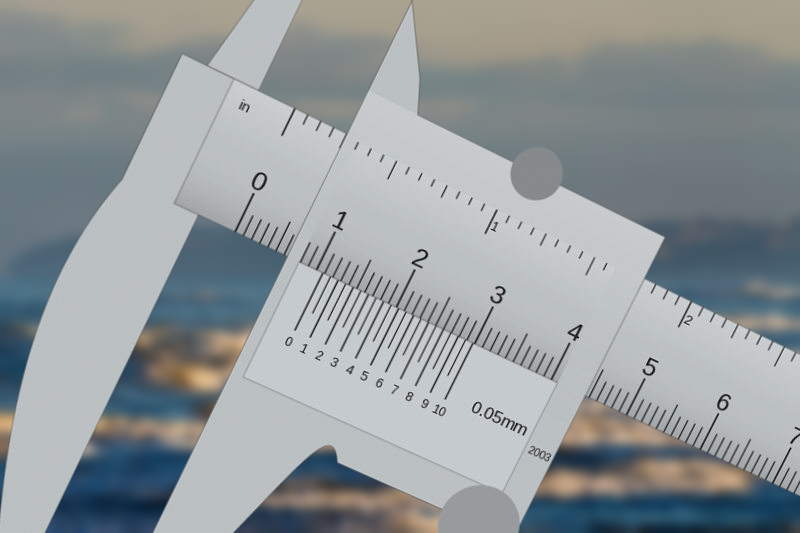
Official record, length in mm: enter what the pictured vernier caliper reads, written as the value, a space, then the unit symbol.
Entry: 10.8 mm
